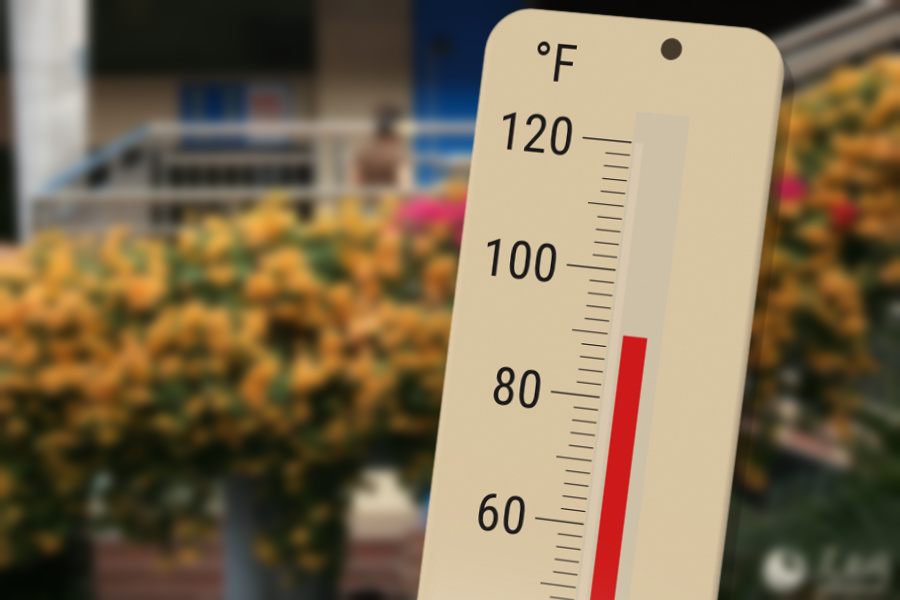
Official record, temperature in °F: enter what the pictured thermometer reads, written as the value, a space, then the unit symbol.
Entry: 90 °F
